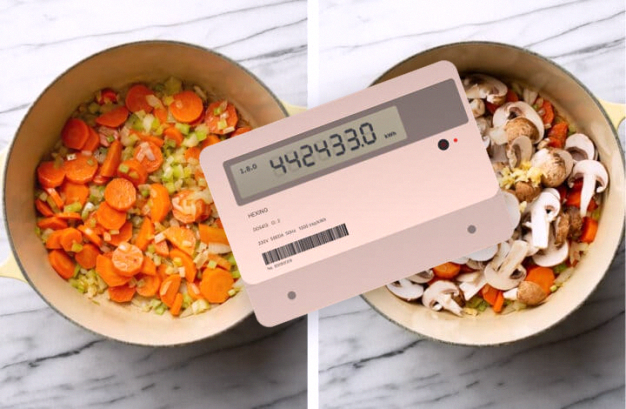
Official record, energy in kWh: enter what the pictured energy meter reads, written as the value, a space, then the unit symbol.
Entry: 442433.0 kWh
